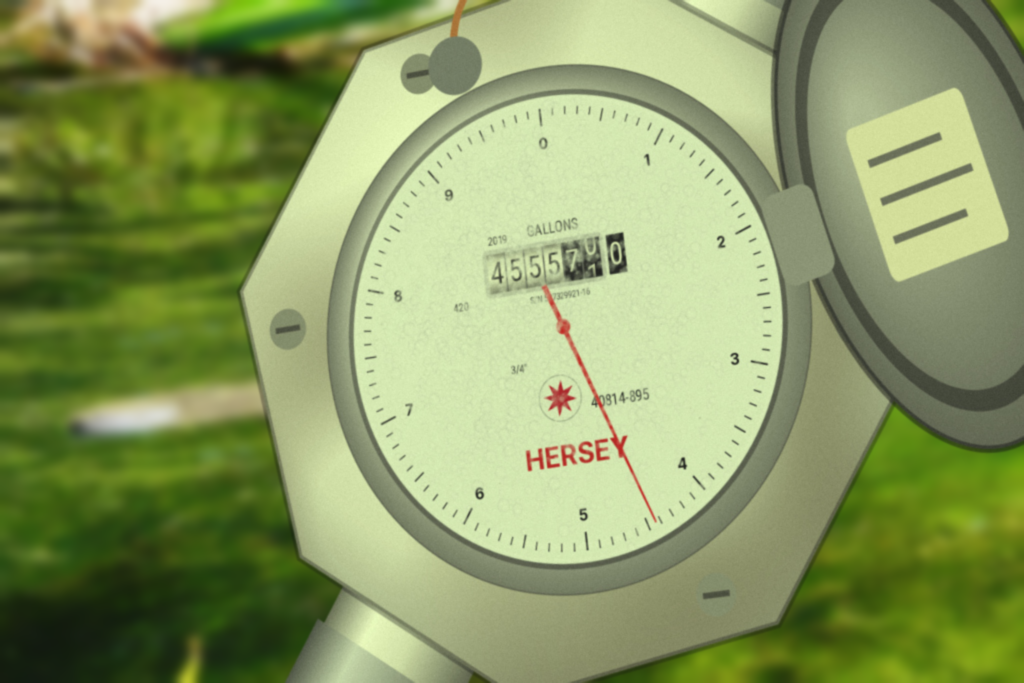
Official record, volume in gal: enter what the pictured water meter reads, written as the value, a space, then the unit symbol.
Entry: 4555704.4 gal
